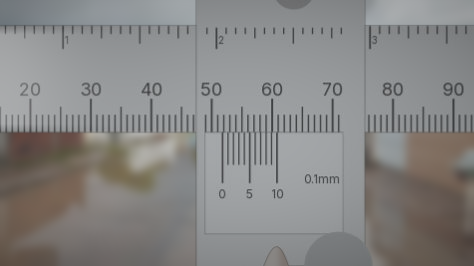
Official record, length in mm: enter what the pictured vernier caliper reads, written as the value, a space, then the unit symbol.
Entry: 51.8 mm
